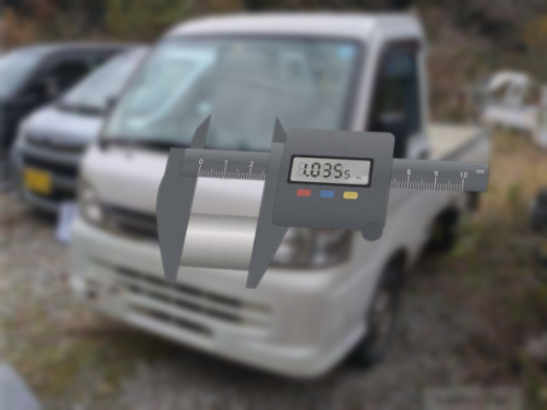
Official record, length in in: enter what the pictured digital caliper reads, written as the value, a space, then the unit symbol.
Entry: 1.0355 in
